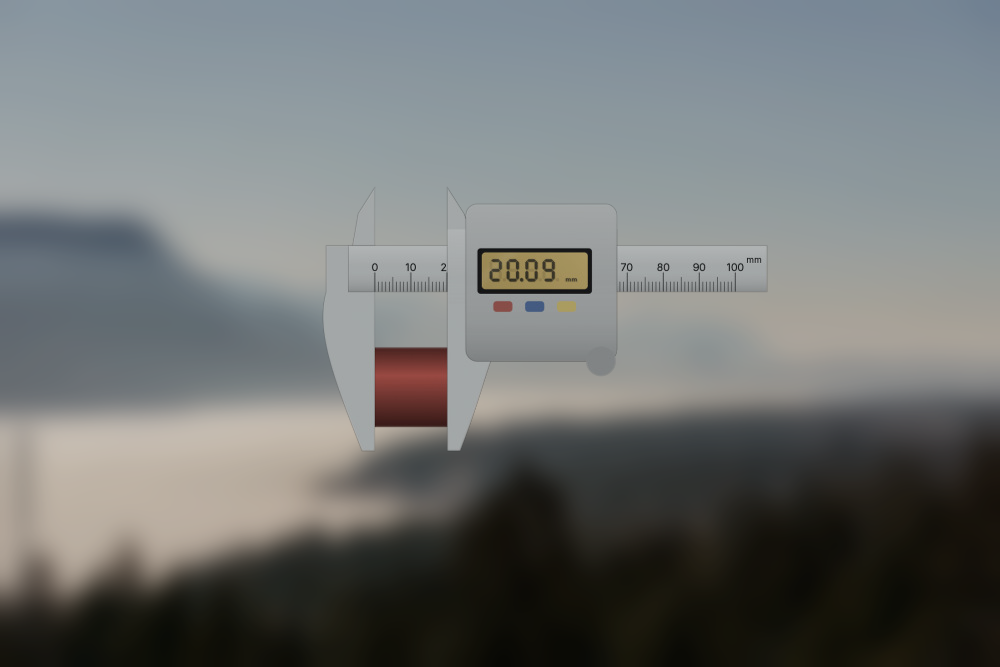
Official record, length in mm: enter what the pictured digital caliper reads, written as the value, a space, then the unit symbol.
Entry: 20.09 mm
